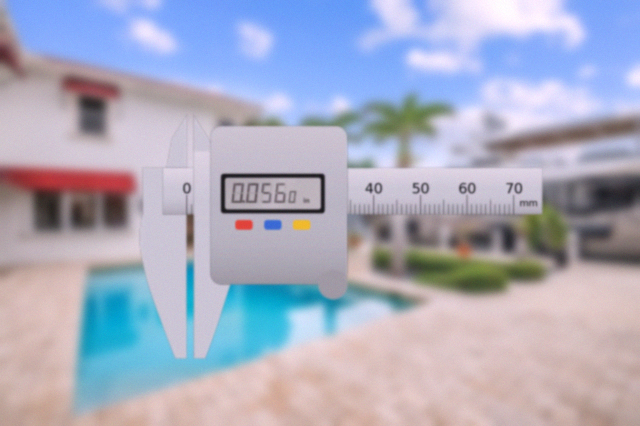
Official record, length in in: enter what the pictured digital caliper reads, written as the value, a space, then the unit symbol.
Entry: 0.0560 in
